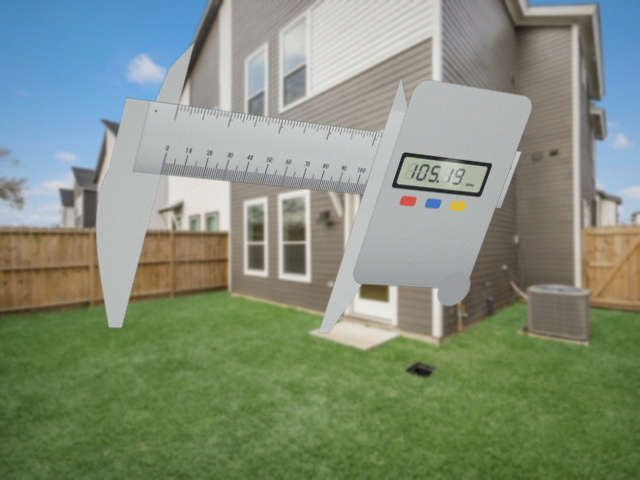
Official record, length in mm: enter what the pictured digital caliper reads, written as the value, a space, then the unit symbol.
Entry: 105.19 mm
